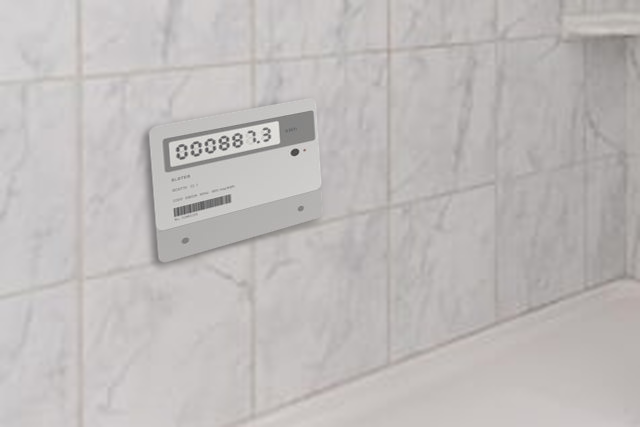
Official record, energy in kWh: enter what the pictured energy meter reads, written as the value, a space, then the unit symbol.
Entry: 887.3 kWh
